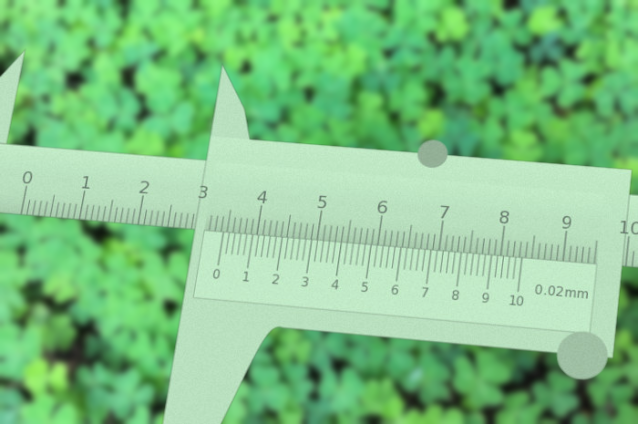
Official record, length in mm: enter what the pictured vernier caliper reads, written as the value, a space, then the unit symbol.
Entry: 34.4 mm
